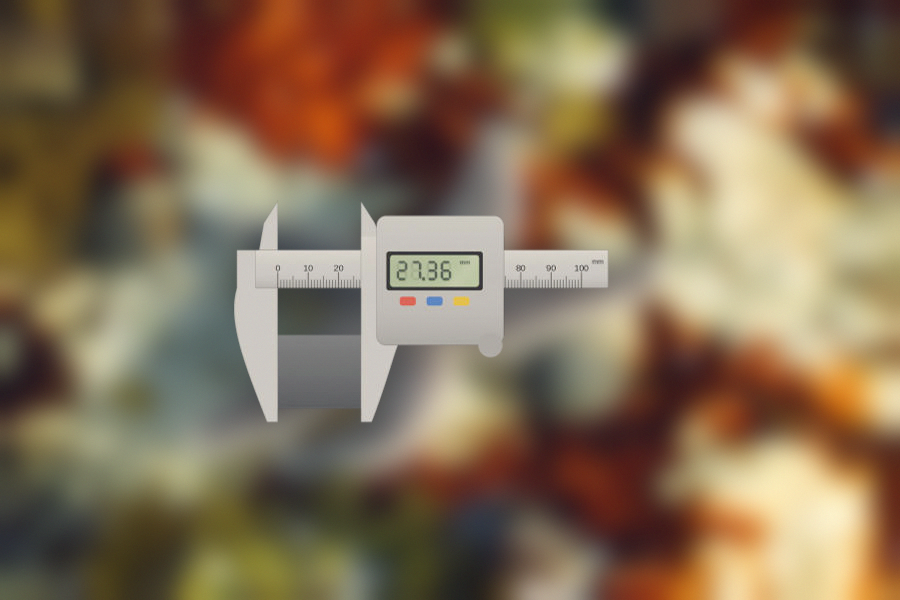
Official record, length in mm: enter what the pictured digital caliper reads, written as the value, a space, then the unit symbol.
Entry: 27.36 mm
